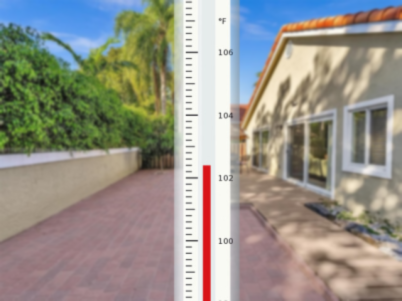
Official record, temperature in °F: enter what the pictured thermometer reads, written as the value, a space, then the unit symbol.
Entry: 102.4 °F
